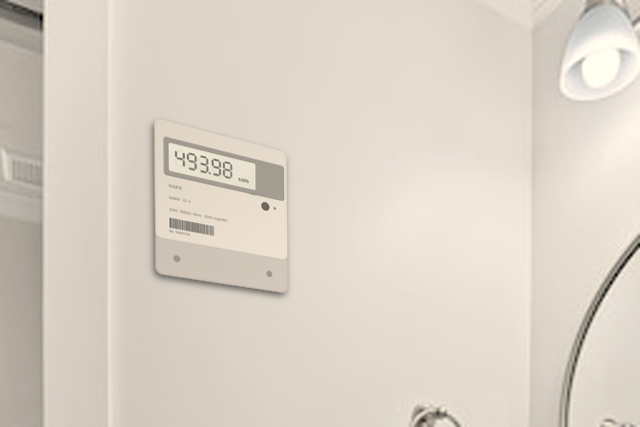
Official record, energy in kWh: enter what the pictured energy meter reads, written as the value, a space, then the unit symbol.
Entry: 493.98 kWh
